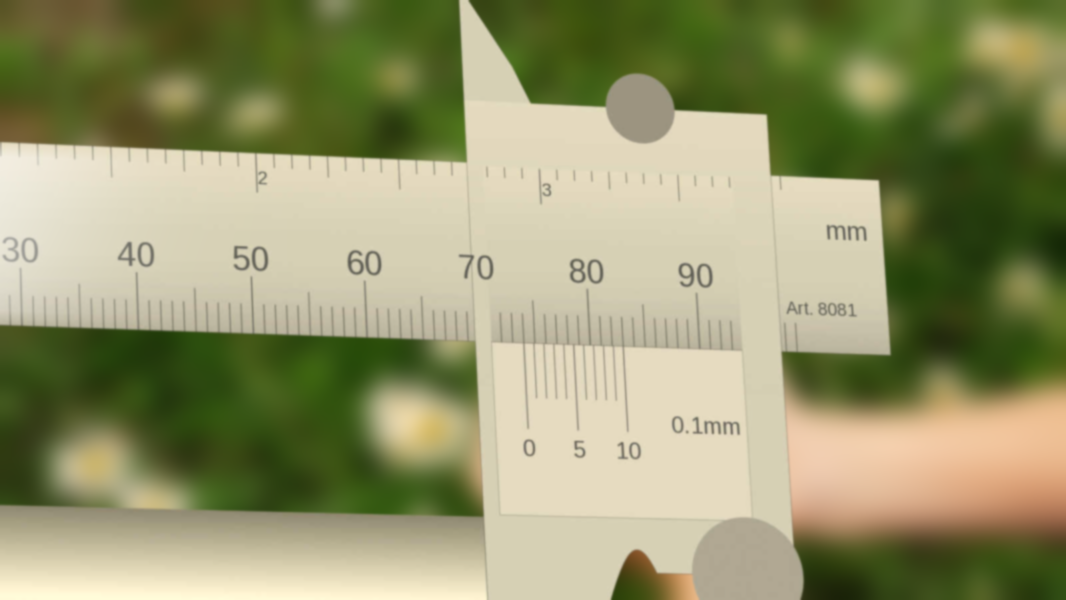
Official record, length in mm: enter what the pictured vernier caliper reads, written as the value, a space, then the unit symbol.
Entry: 74.0 mm
